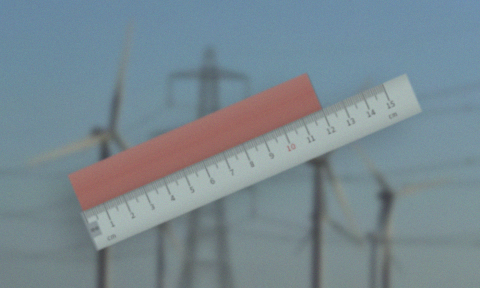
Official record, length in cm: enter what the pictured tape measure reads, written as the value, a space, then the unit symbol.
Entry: 12 cm
